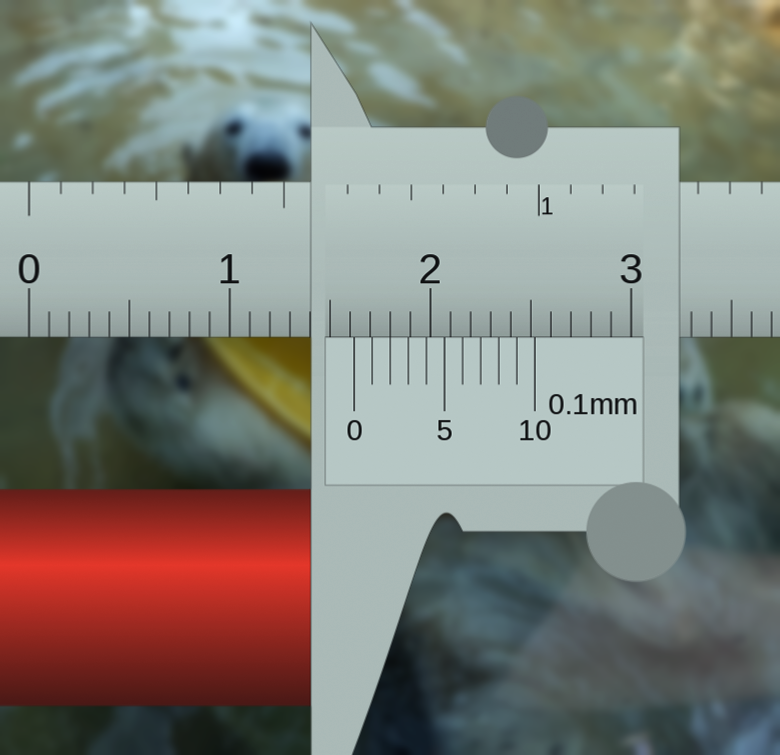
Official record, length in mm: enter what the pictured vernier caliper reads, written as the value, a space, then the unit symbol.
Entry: 16.2 mm
